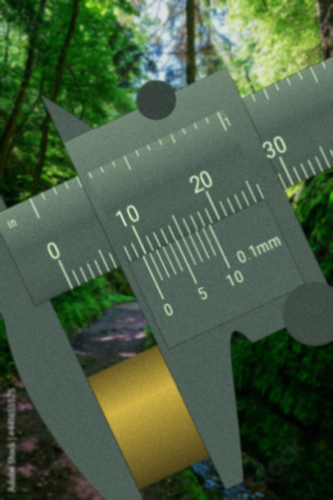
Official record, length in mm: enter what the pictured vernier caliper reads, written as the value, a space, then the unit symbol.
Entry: 9.6 mm
